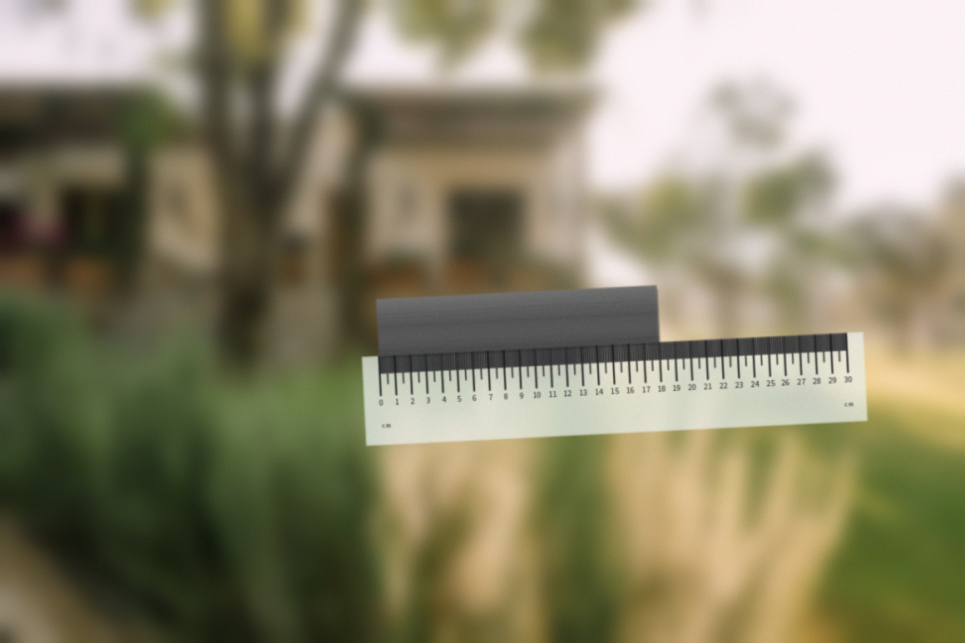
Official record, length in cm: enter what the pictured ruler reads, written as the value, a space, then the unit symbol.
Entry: 18 cm
